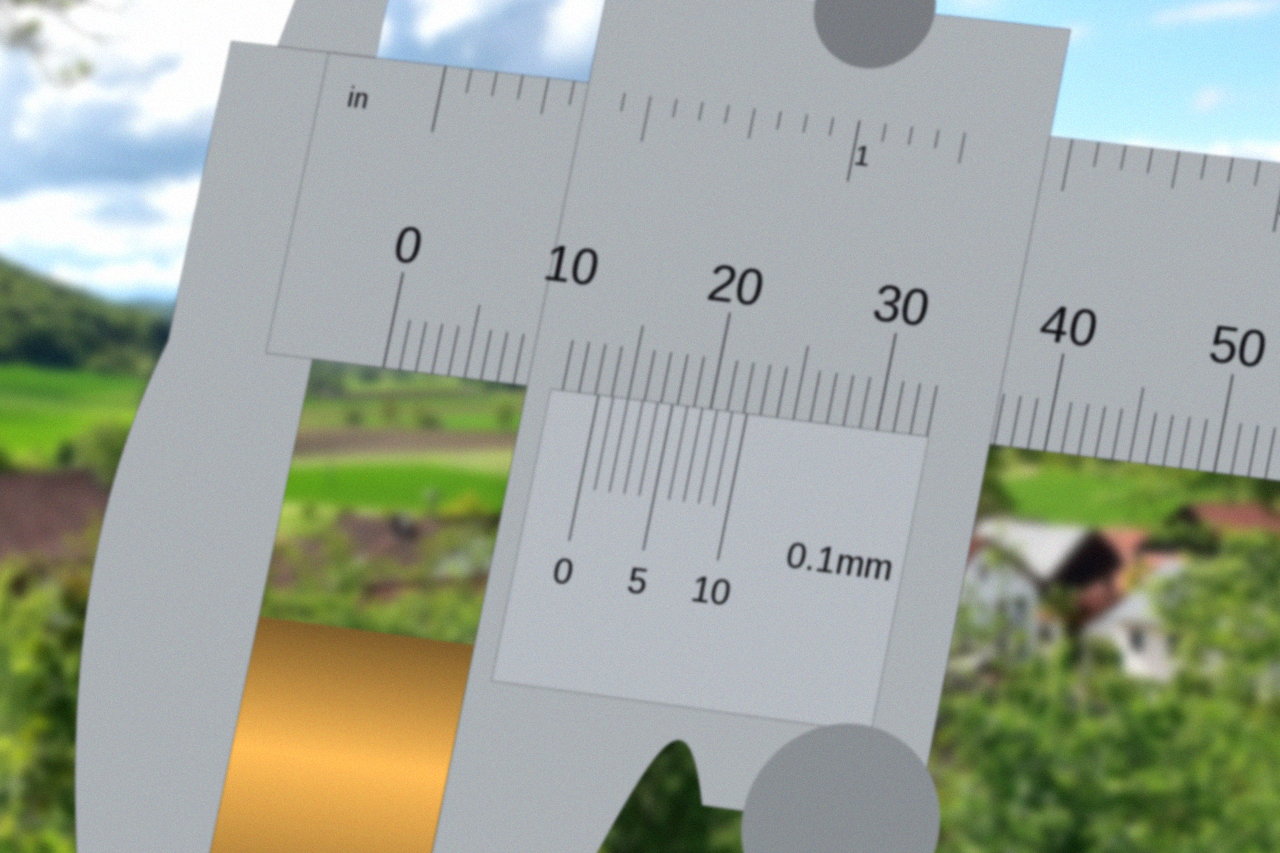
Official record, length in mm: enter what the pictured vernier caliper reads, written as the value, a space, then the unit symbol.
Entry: 13.2 mm
